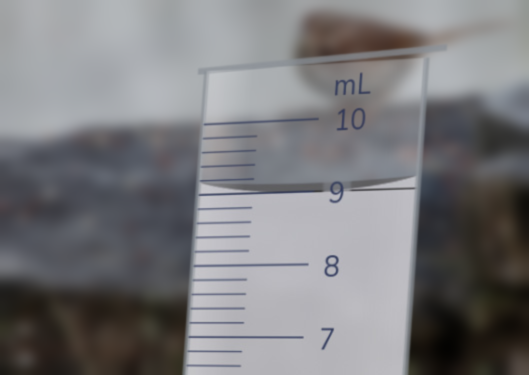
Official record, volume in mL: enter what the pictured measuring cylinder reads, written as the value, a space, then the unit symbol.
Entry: 9 mL
